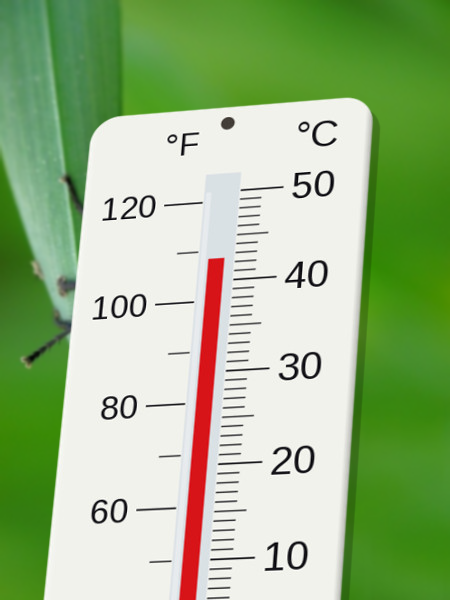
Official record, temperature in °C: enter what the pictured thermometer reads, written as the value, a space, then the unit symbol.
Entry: 42.5 °C
